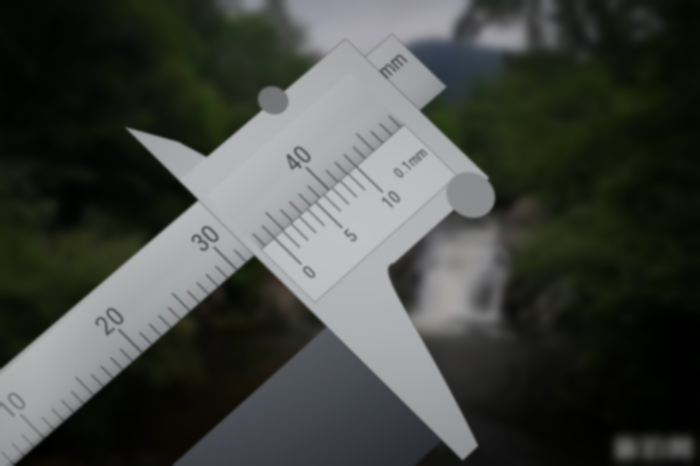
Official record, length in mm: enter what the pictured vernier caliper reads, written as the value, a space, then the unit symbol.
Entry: 34.0 mm
